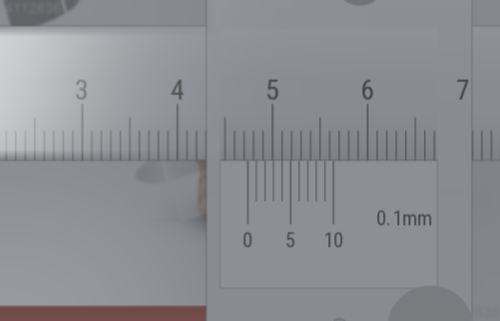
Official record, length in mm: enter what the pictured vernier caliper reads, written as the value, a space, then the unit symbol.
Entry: 47.4 mm
